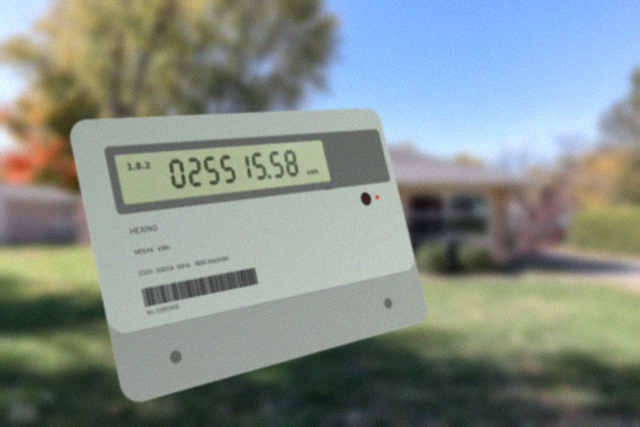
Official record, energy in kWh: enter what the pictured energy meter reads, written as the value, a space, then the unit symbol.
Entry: 25515.58 kWh
